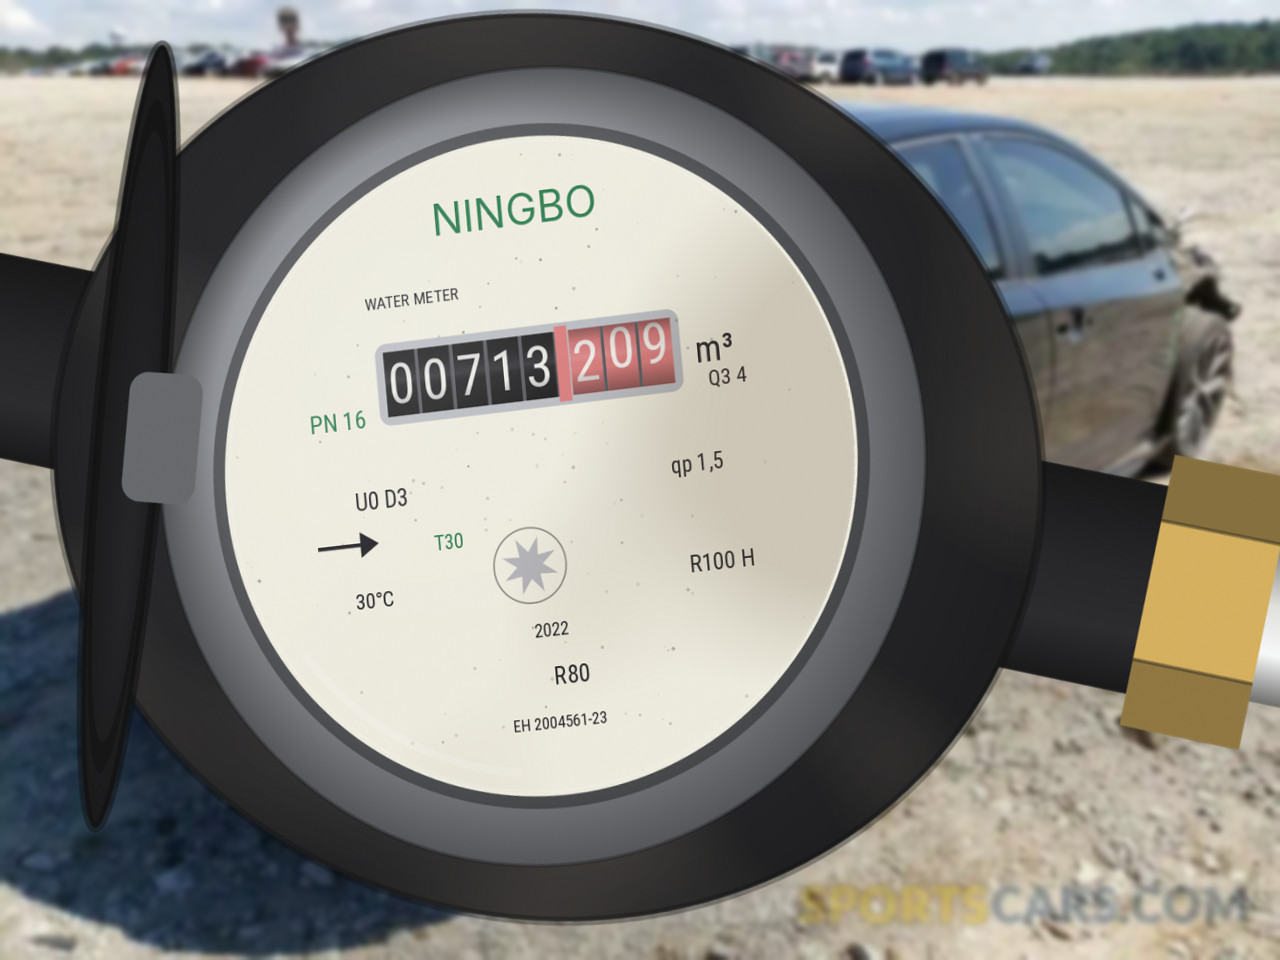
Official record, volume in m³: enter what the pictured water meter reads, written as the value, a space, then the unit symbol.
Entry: 713.209 m³
